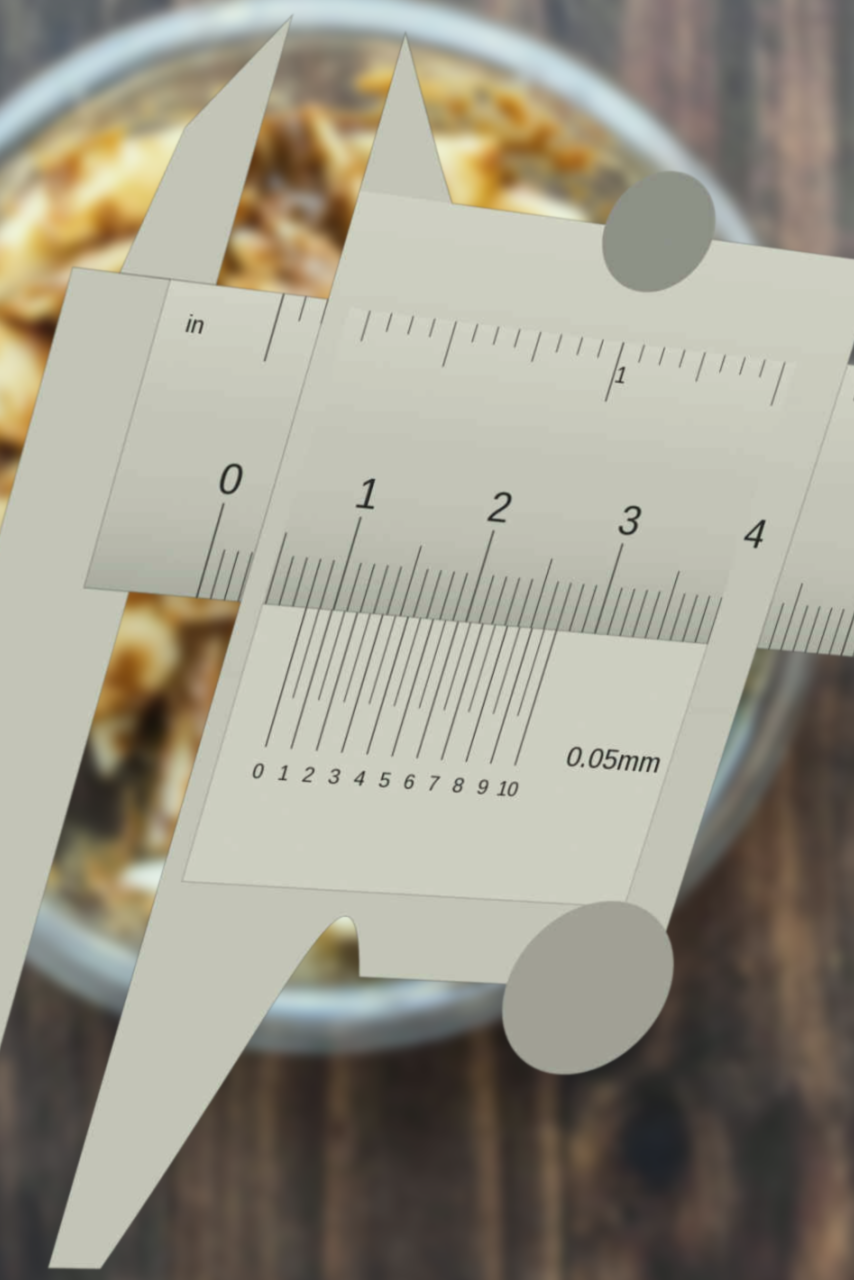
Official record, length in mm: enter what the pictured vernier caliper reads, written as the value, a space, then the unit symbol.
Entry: 8.0 mm
